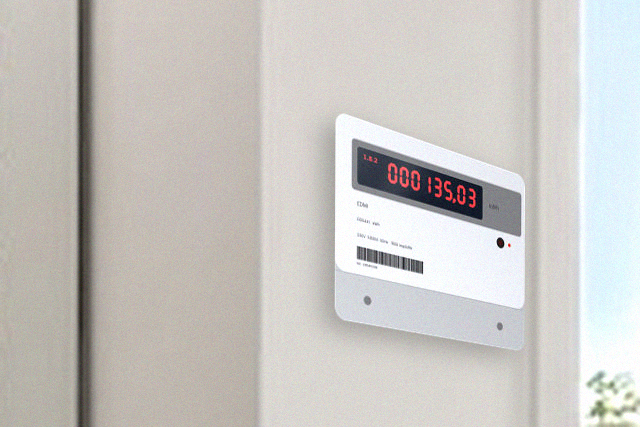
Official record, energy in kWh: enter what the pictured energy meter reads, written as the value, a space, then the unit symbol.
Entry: 135.03 kWh
